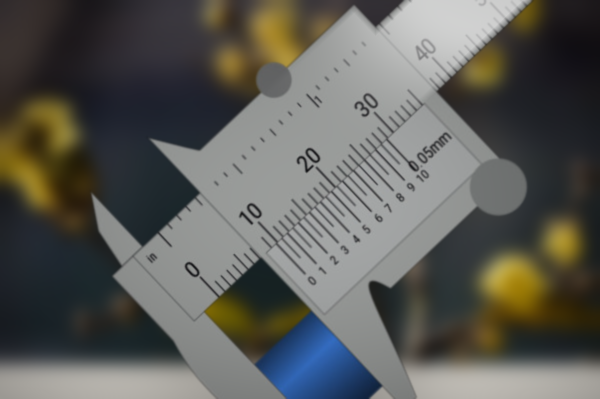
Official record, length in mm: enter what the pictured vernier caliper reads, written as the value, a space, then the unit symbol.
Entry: 9.8 mm
